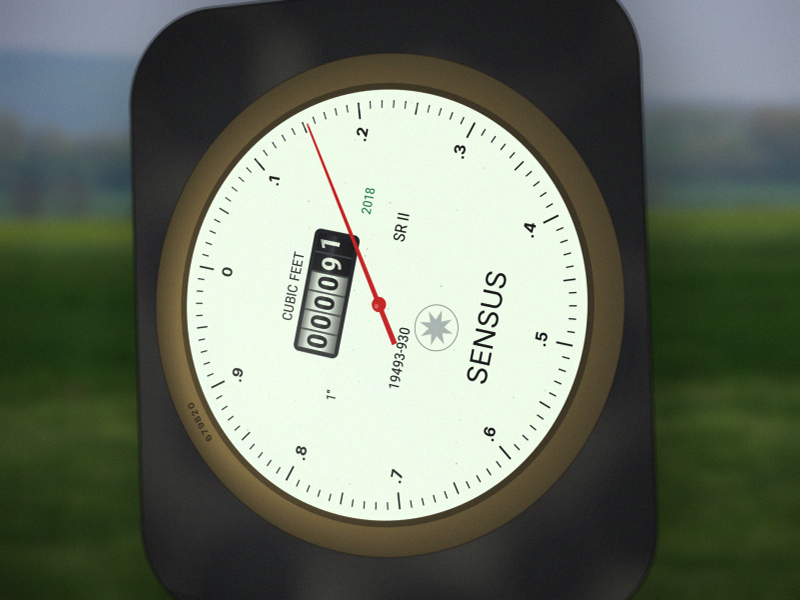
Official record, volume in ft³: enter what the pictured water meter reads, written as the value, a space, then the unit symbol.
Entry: 91.15 ft³
